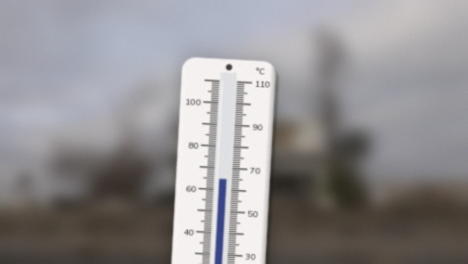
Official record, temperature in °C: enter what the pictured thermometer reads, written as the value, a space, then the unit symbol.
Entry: 65 °C
